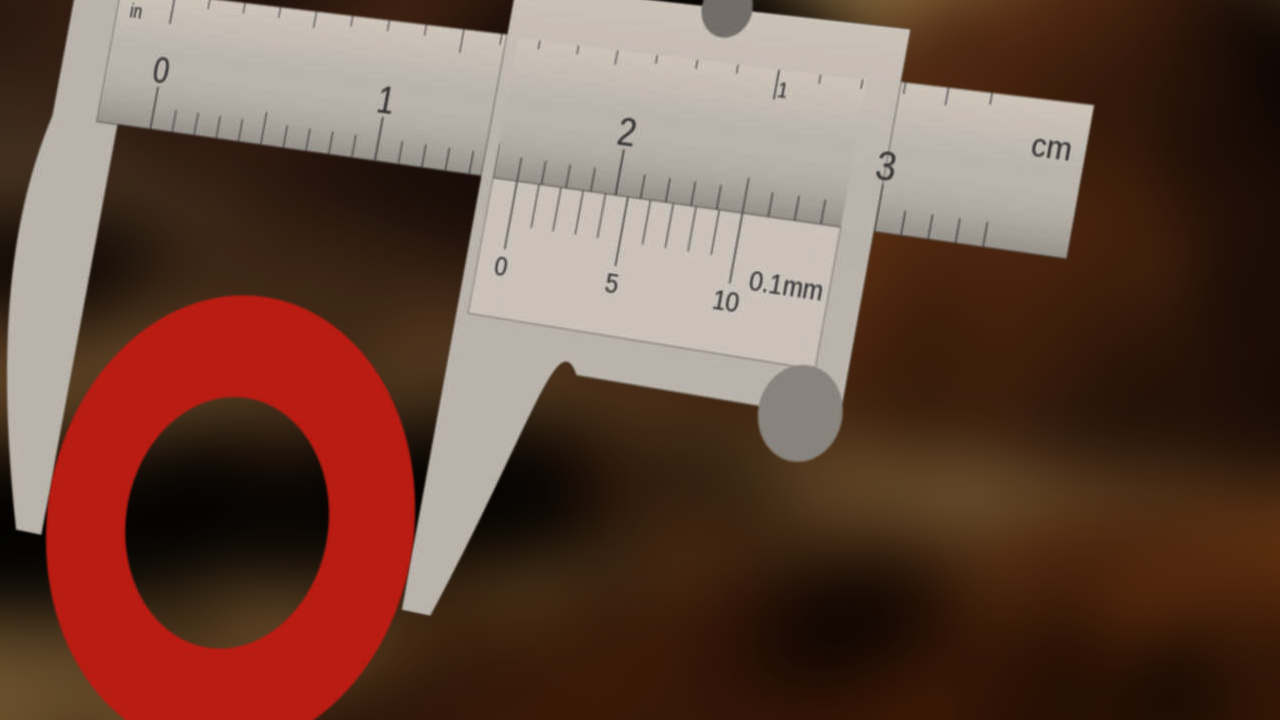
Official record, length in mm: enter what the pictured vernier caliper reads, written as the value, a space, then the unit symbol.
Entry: 16.0 mm
